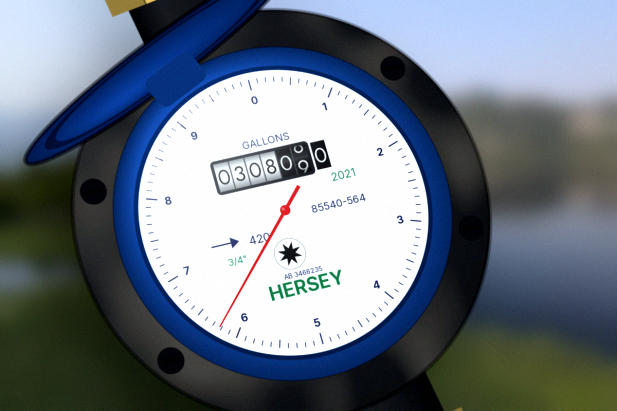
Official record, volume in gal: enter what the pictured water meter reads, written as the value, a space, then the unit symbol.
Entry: 308086.2 gal
